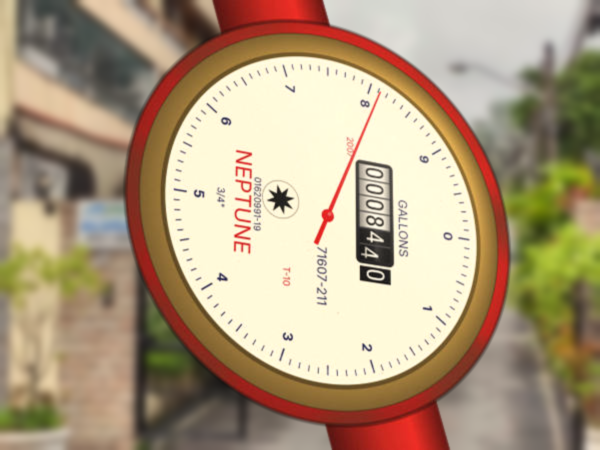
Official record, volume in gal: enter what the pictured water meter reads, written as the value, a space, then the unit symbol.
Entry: 8438.1 gal
